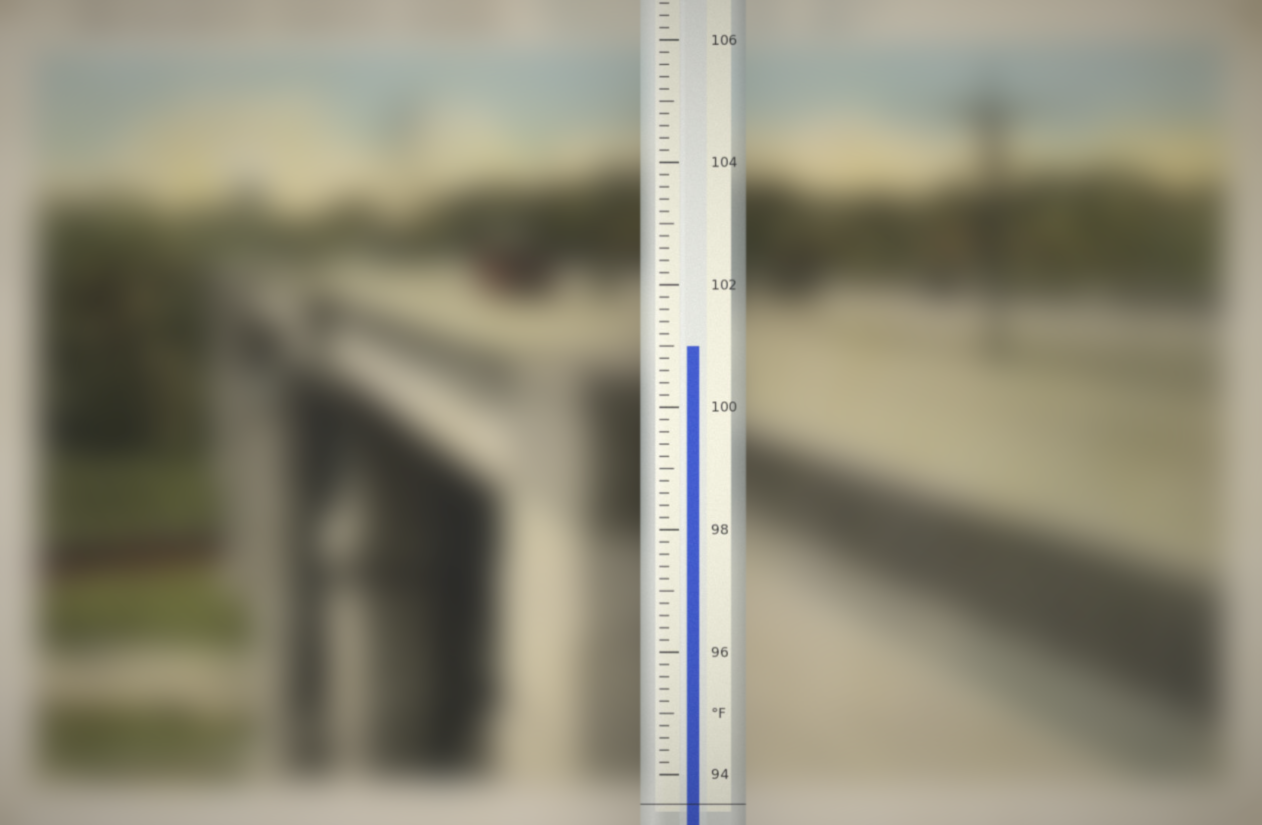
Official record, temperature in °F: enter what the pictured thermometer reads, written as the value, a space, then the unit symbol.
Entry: 101 °F
